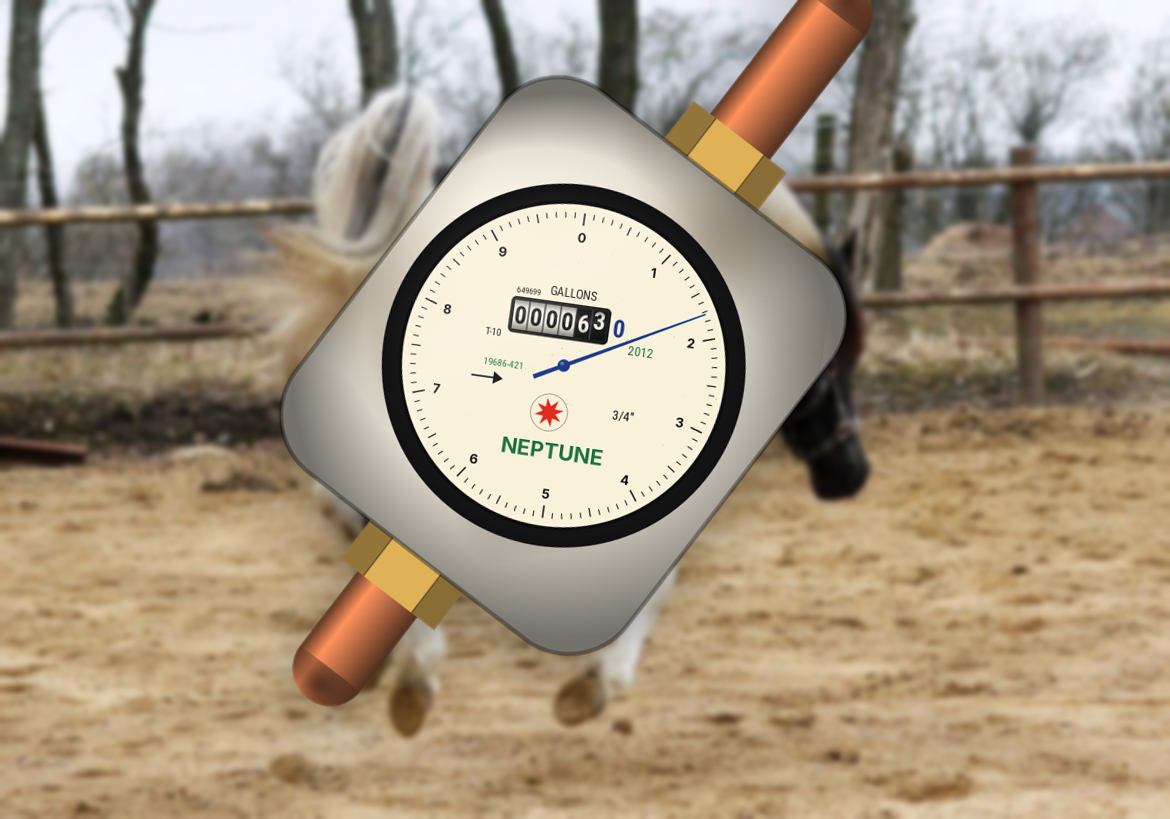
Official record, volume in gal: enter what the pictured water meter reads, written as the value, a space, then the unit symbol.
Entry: 631.7 gal
